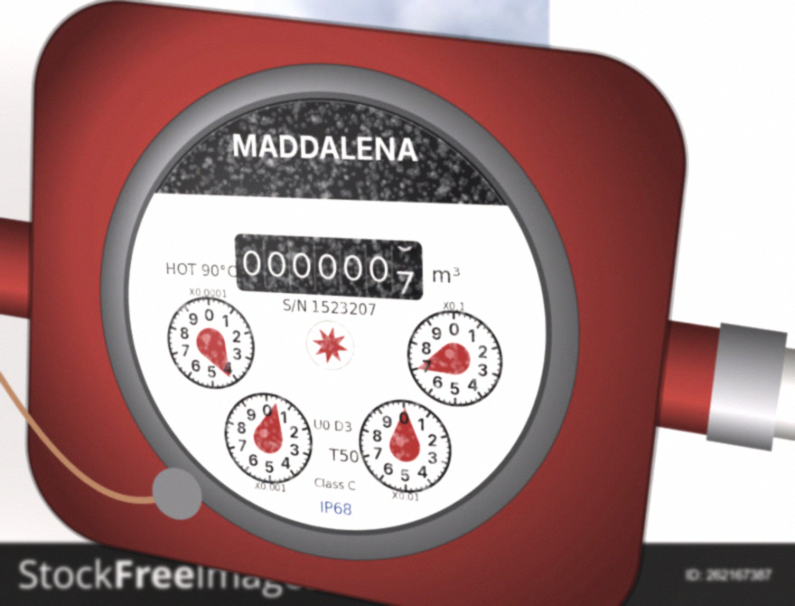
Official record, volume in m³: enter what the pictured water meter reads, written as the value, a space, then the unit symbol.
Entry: 6.7004 m³
